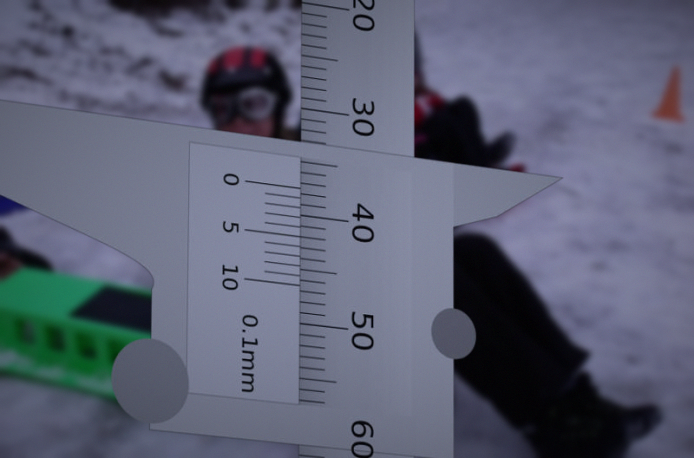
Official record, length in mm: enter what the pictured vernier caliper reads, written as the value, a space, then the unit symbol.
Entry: 37.5 mm
